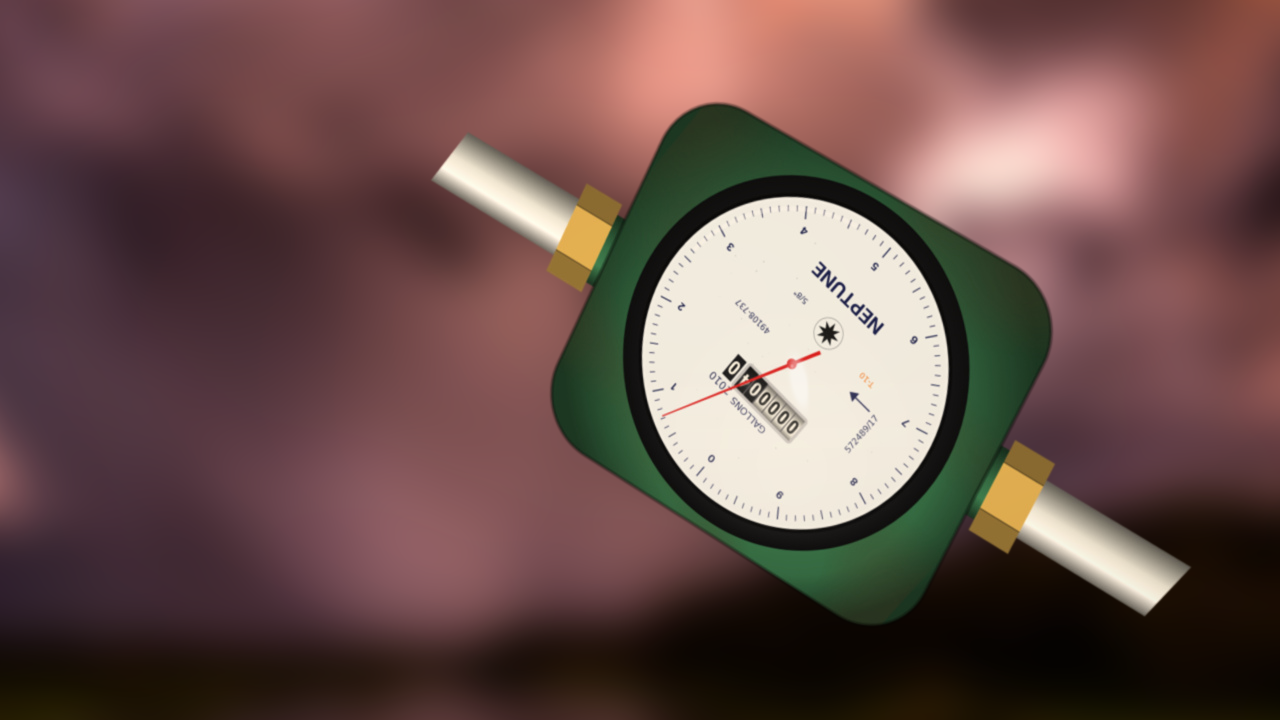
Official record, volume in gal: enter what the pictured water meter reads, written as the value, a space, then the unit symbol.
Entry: 40.7 gal
